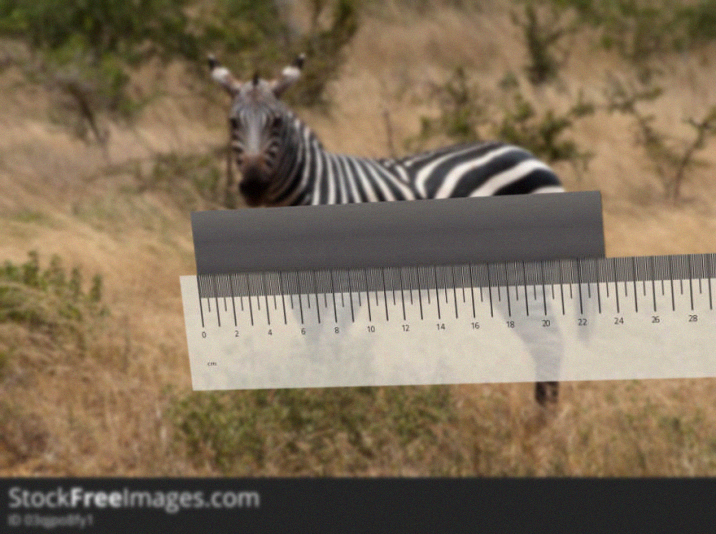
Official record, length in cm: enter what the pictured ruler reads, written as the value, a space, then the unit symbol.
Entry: 23.5 cm
